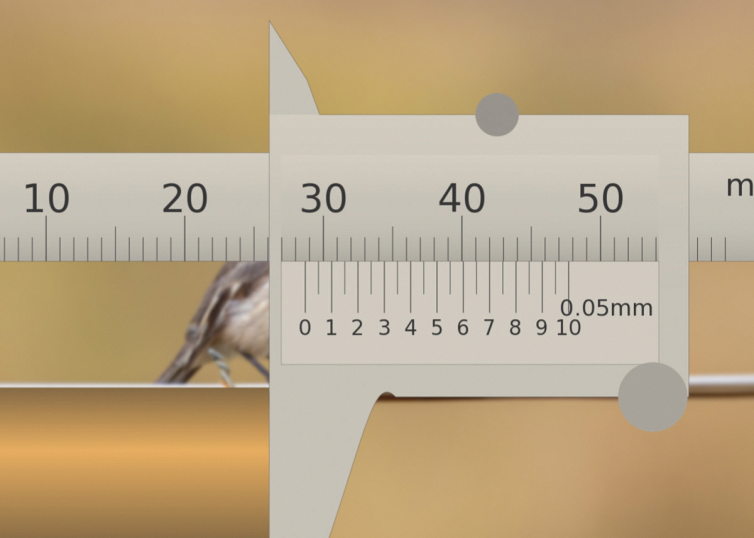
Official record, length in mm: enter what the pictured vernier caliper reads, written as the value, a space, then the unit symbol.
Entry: 28.7 mm
